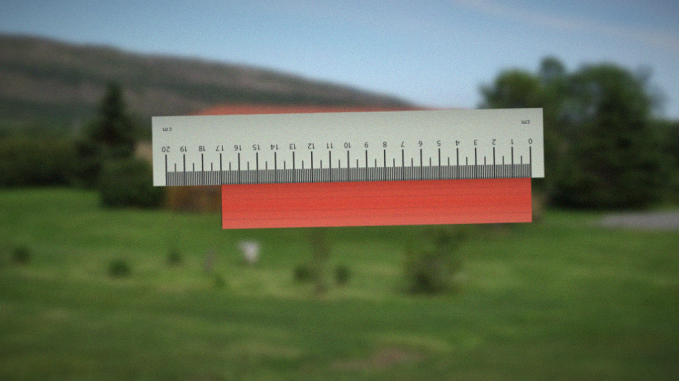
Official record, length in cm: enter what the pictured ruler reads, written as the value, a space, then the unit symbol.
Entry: 17 cm
